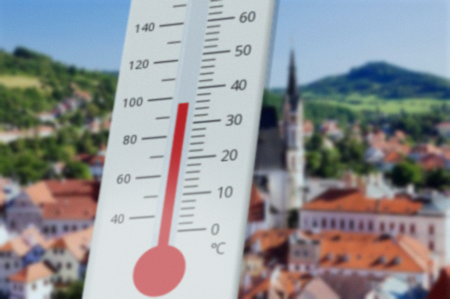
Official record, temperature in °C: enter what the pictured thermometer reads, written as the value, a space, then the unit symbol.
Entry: 36 °C
